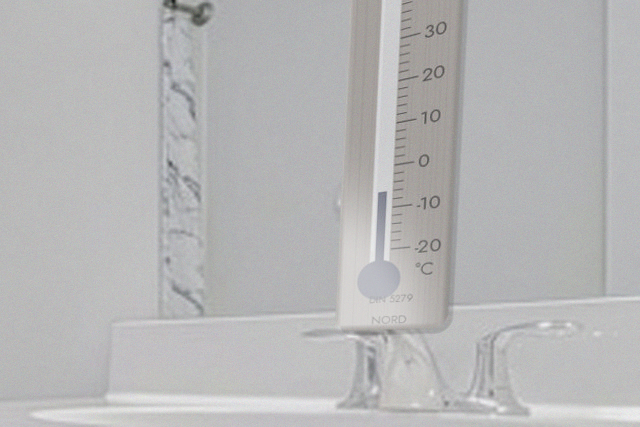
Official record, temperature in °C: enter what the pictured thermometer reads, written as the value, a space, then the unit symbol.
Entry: -6 °C
